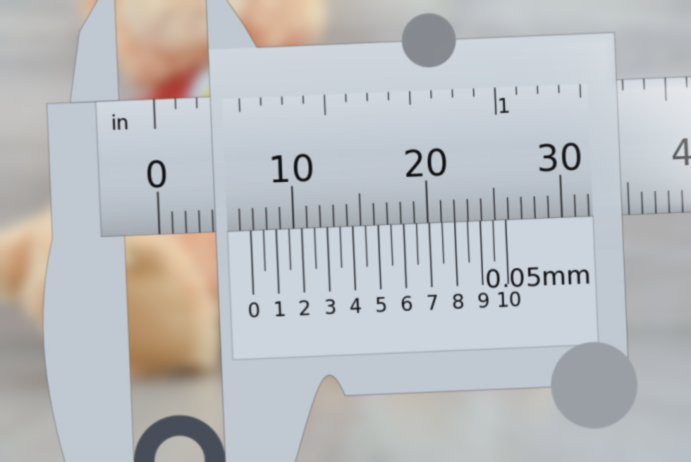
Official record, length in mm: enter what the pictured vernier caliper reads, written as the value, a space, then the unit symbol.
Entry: 6.8 mm
